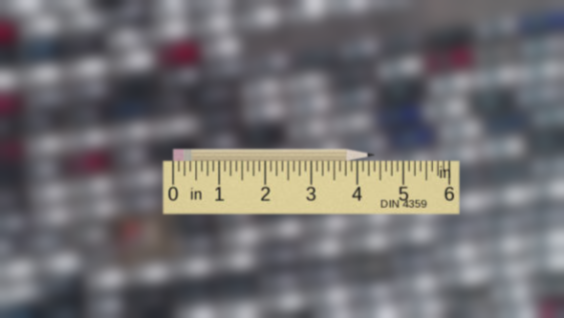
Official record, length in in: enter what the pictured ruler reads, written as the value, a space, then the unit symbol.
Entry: 4.375 in
